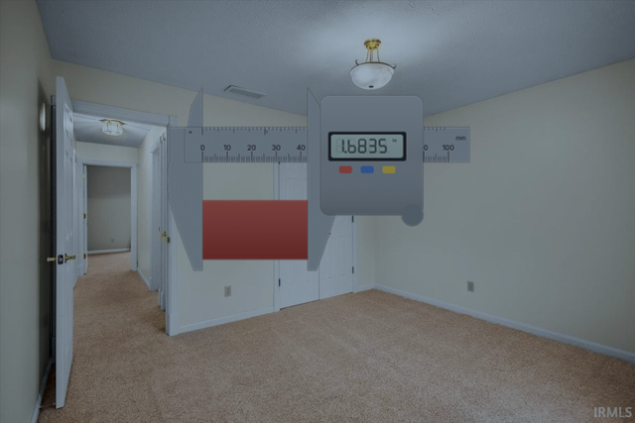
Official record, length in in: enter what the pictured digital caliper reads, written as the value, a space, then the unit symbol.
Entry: 1.6835 in
